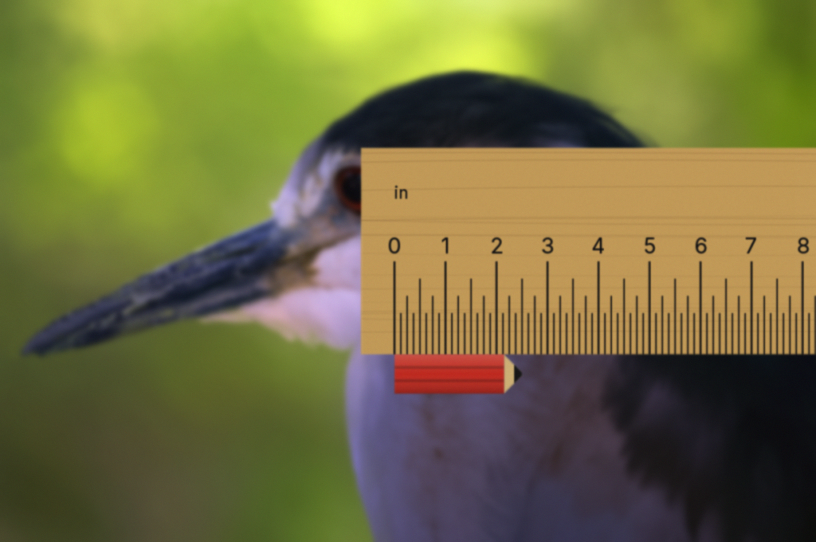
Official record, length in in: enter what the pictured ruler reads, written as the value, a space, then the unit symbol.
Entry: 2.5 in
